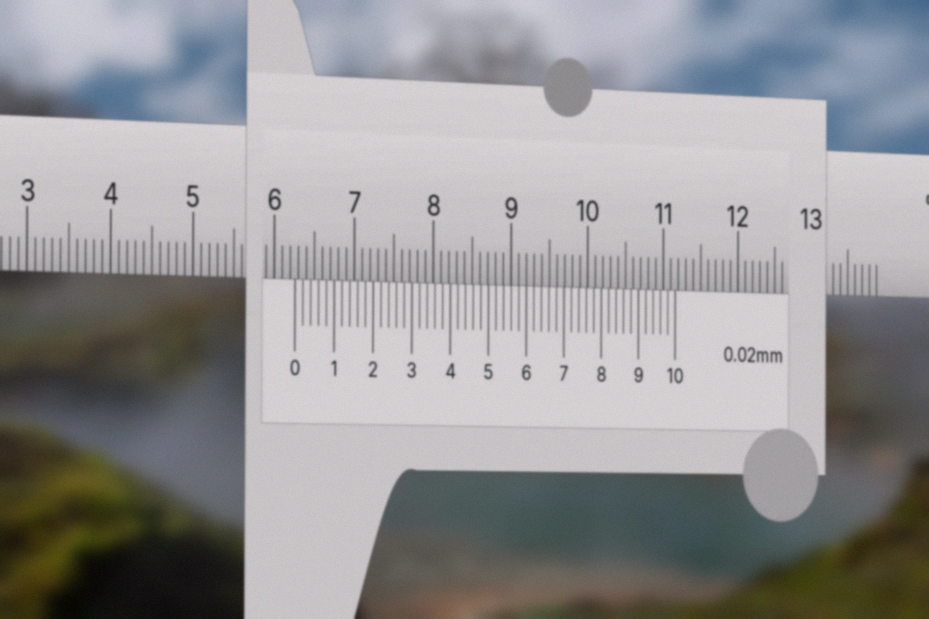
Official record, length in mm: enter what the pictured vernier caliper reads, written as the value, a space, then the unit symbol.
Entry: 62.6 mm
